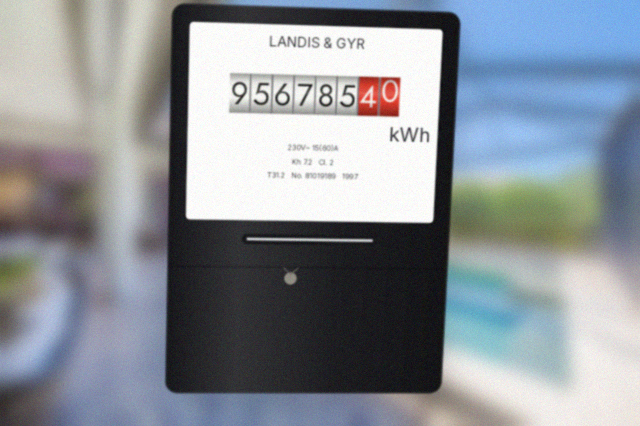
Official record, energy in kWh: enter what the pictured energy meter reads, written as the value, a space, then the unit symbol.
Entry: 956785.40 kWh
